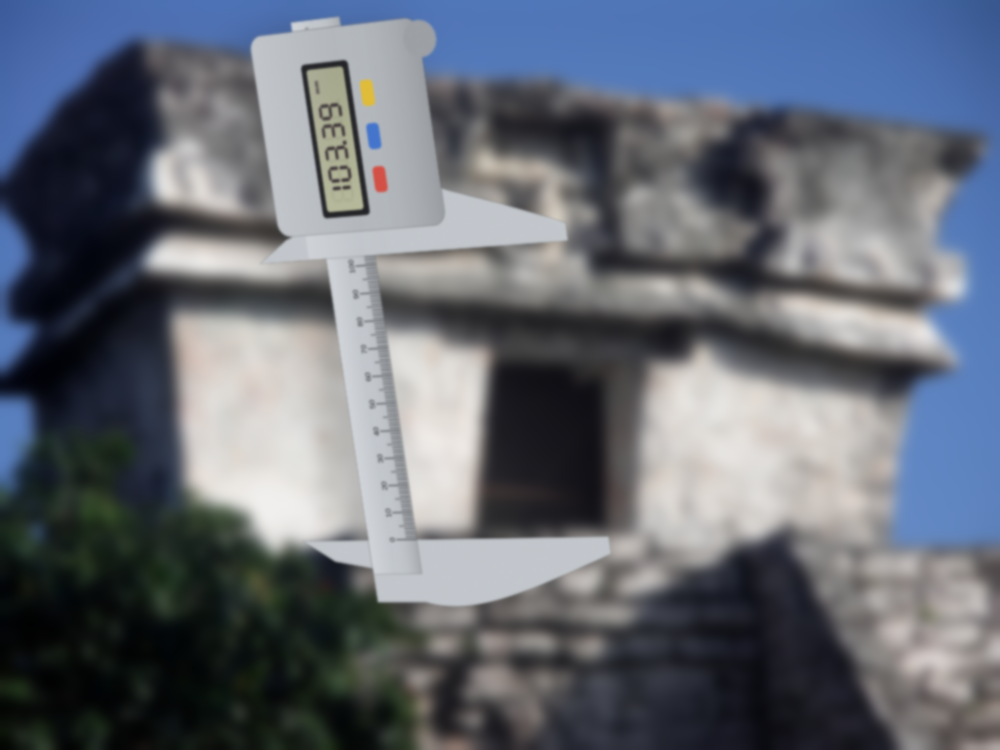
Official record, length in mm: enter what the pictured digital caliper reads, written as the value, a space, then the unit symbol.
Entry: 103.39 mm
